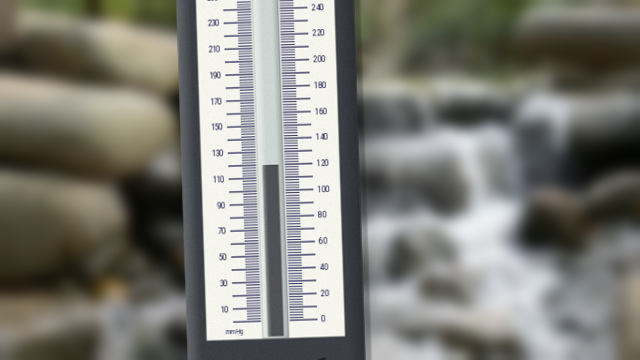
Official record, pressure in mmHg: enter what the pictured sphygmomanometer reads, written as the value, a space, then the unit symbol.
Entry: 120 mmHg
